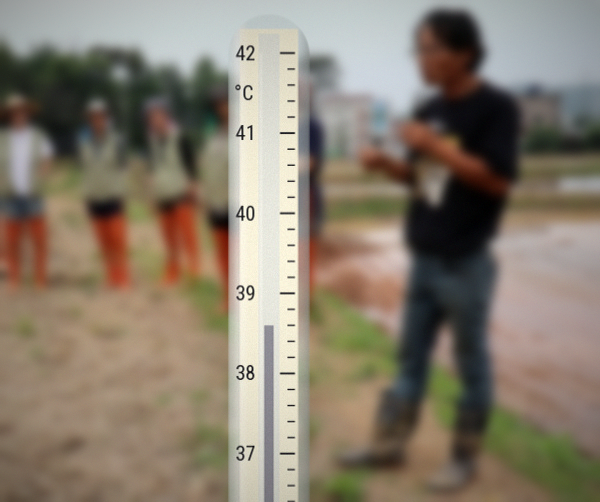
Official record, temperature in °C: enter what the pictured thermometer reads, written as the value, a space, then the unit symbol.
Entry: 38.6 °C
